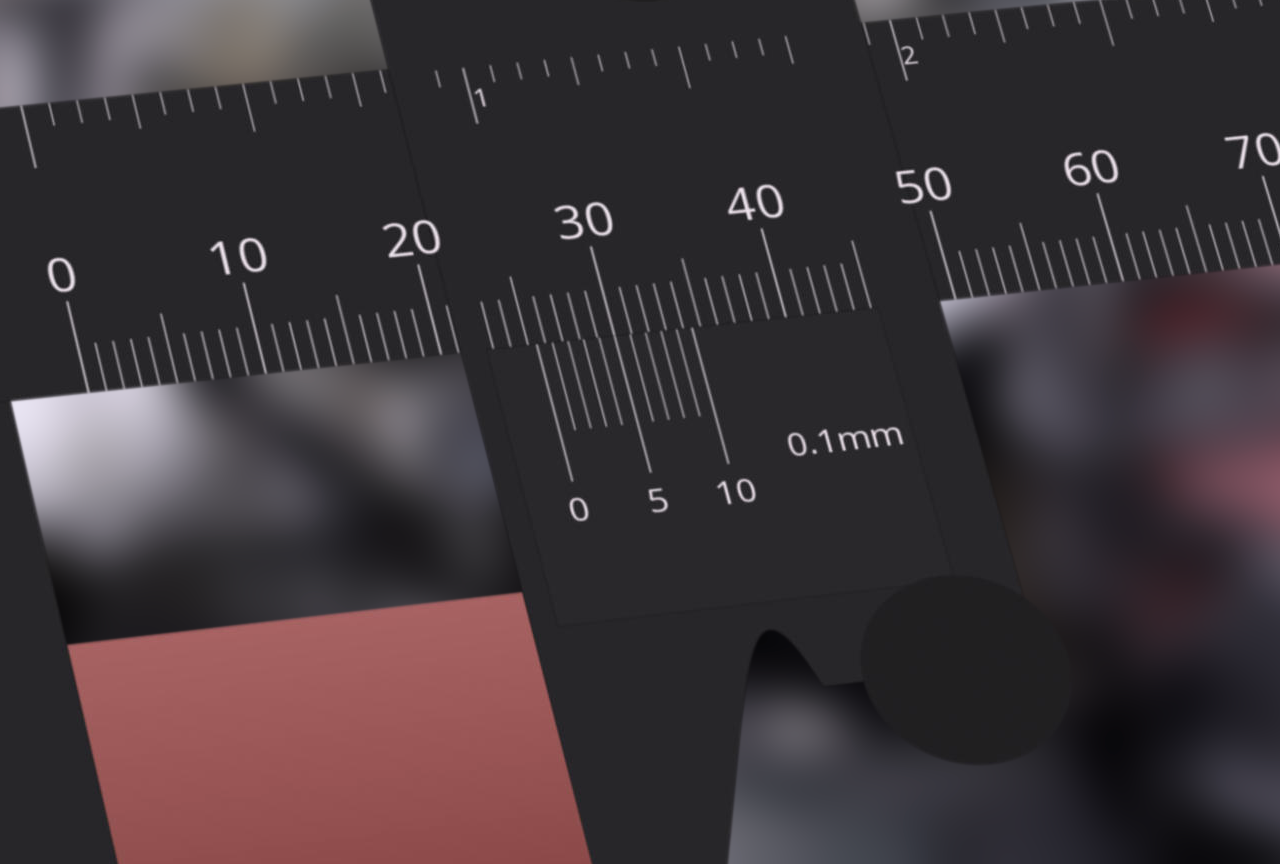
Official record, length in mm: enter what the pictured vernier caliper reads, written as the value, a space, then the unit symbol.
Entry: 25.5 mm
